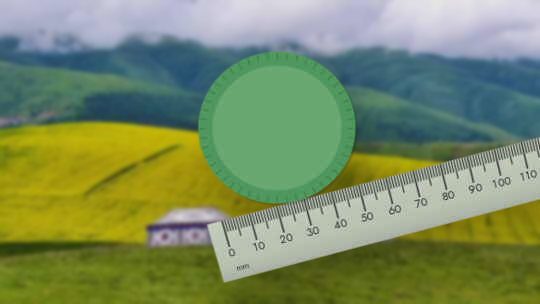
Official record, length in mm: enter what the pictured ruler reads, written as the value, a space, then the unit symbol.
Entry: 55 mm
